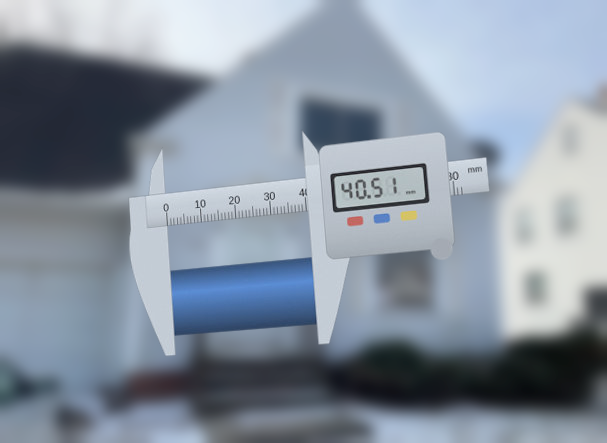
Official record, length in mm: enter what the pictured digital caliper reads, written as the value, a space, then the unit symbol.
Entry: 40.51 mm
